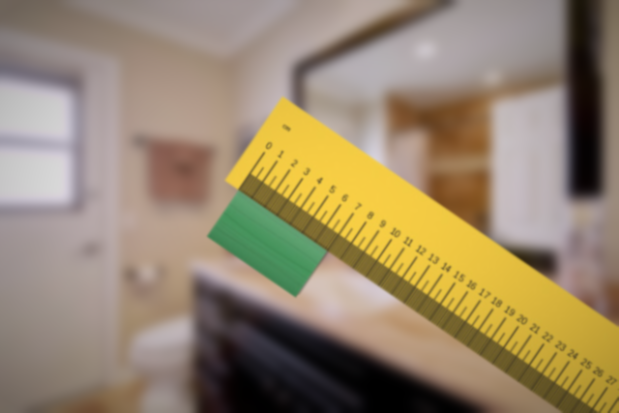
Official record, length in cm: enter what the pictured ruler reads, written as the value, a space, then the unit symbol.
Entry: 7 cm
